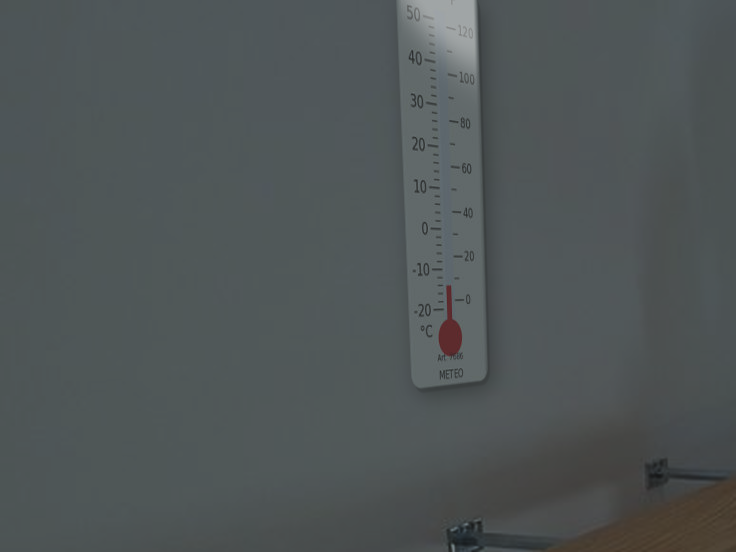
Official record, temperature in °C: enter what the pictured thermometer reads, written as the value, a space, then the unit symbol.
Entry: -14 °C
